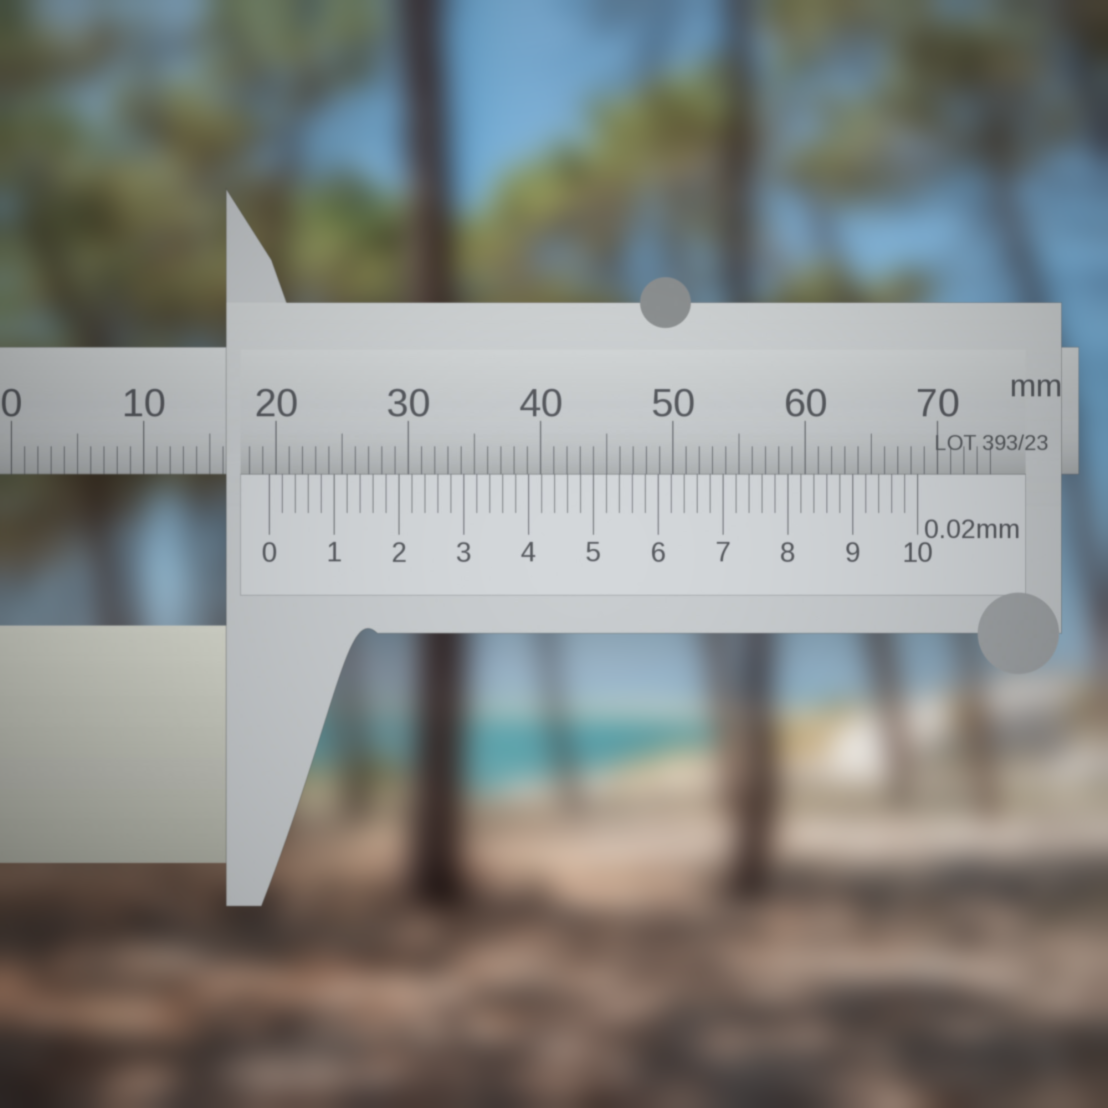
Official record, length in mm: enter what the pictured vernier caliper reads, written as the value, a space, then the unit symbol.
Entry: 19.5 mm
